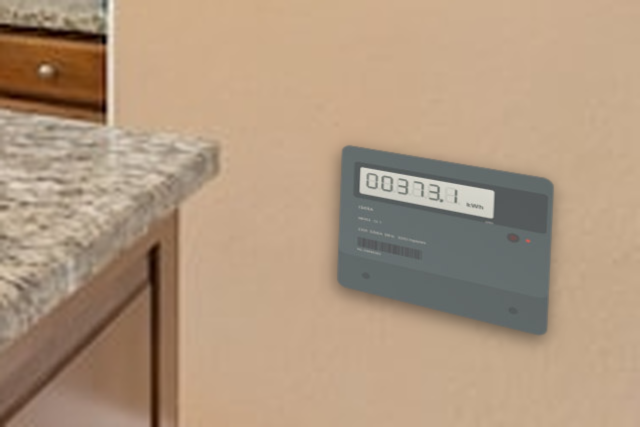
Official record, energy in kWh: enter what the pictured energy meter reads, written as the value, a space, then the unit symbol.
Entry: 373.1 kWh
